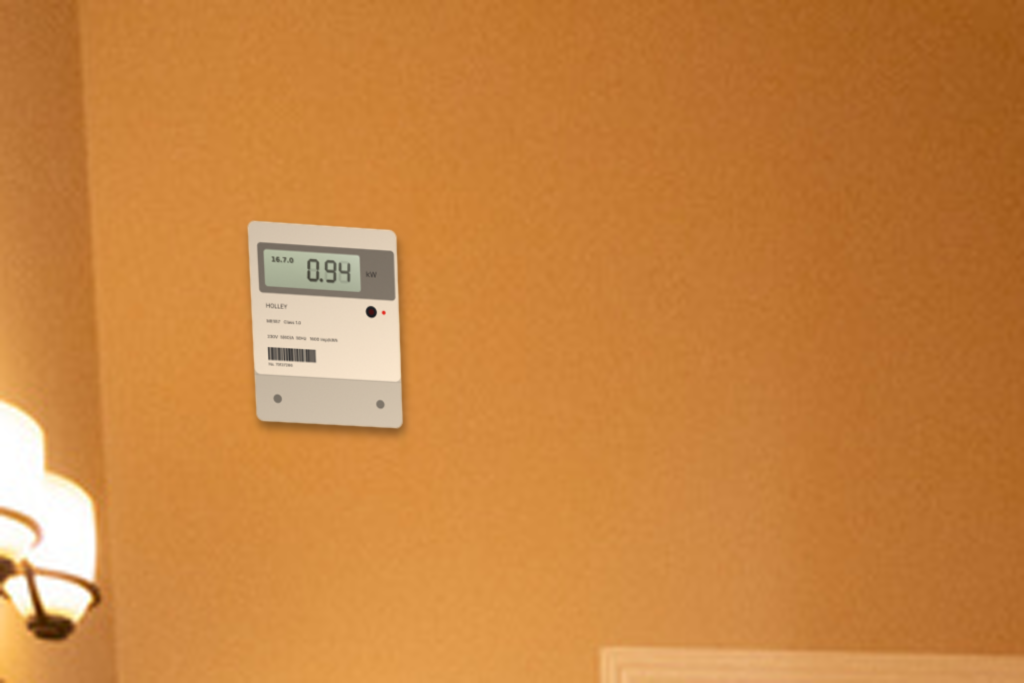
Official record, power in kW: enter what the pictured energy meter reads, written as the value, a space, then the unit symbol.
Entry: 0.94 kW
